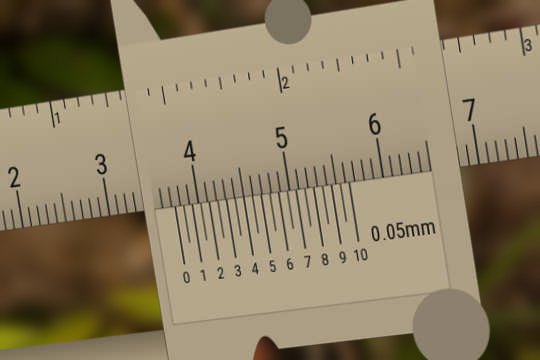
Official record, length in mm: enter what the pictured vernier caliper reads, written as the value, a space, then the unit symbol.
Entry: 37.4 mm
